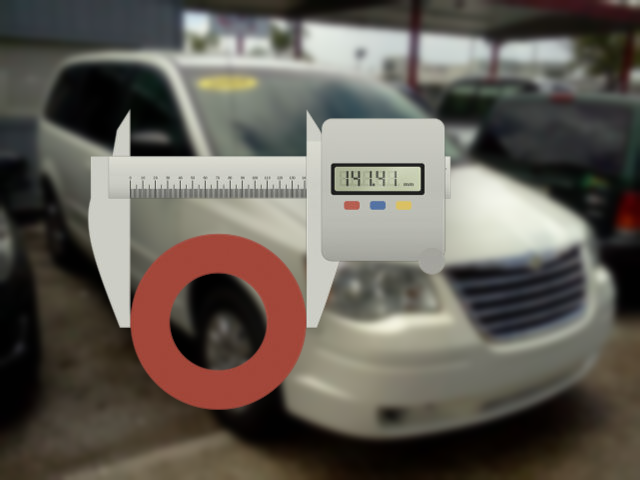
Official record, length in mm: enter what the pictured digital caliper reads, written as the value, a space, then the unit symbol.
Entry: 141.41 mm
